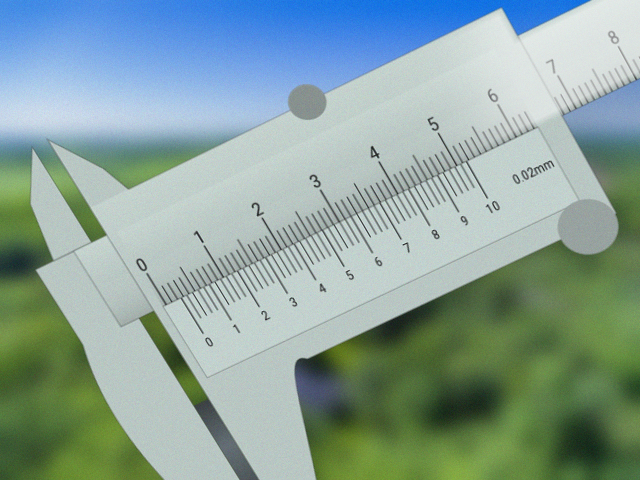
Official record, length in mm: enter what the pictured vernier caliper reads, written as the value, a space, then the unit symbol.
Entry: 2.6 mm
